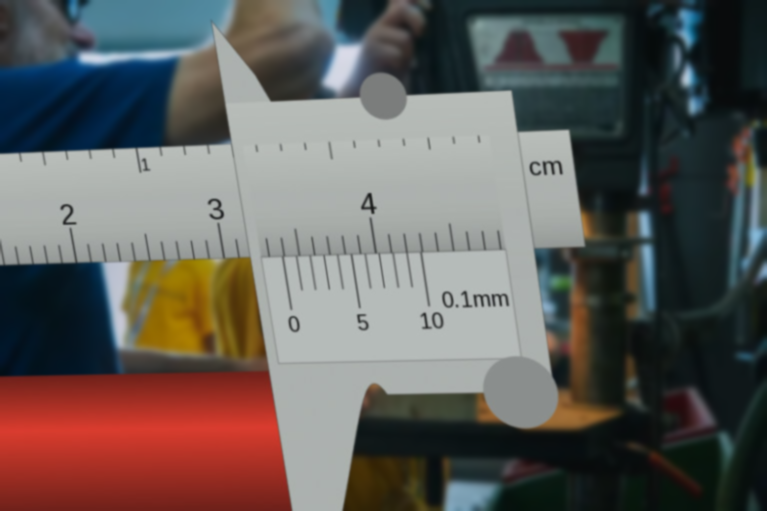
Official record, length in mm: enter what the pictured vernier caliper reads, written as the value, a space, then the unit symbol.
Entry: 33.9 mm
